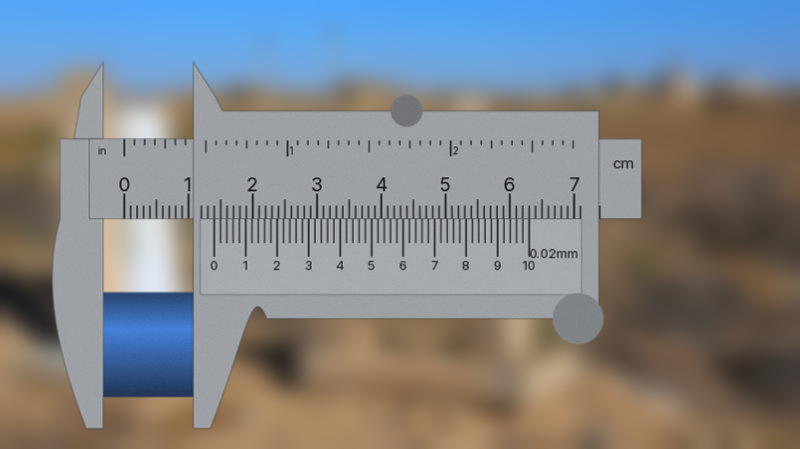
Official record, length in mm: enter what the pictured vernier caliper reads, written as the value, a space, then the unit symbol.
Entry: 14.0 mm
